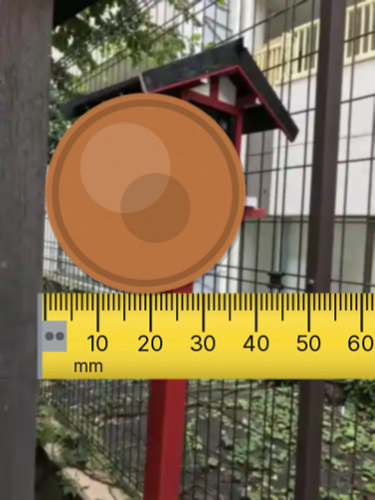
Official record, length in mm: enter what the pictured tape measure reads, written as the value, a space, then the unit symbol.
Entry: 38 mm
